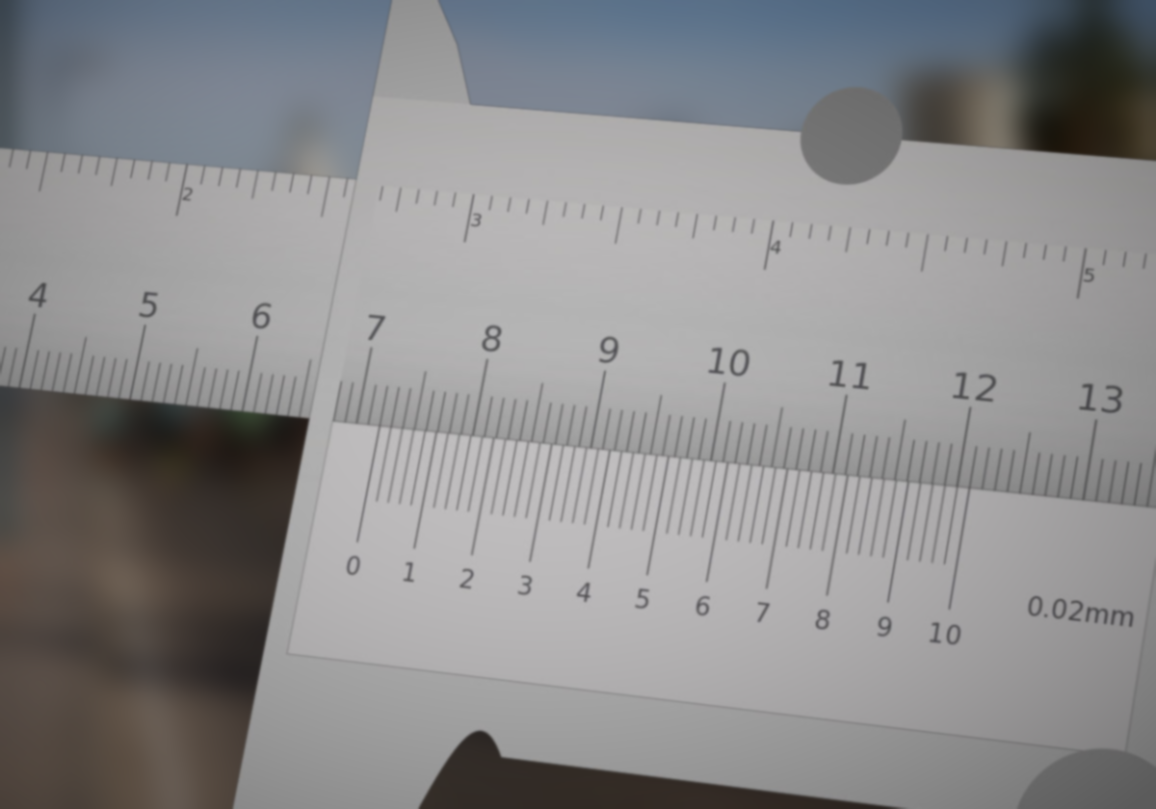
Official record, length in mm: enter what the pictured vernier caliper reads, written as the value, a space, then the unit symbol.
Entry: 72.0 mm
